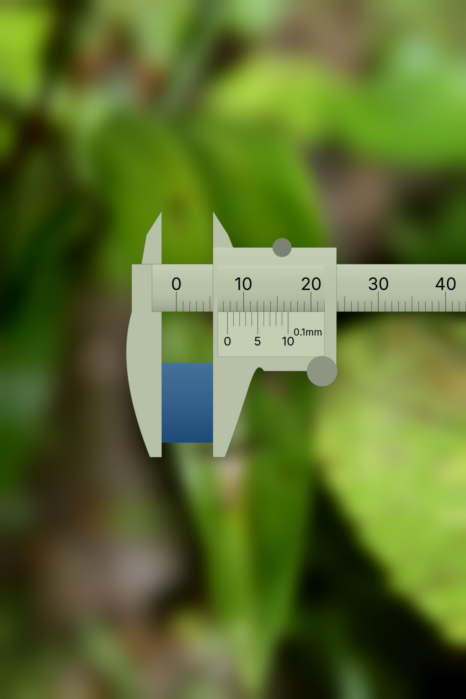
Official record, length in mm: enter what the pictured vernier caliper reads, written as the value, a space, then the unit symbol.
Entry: 7.6 mm
